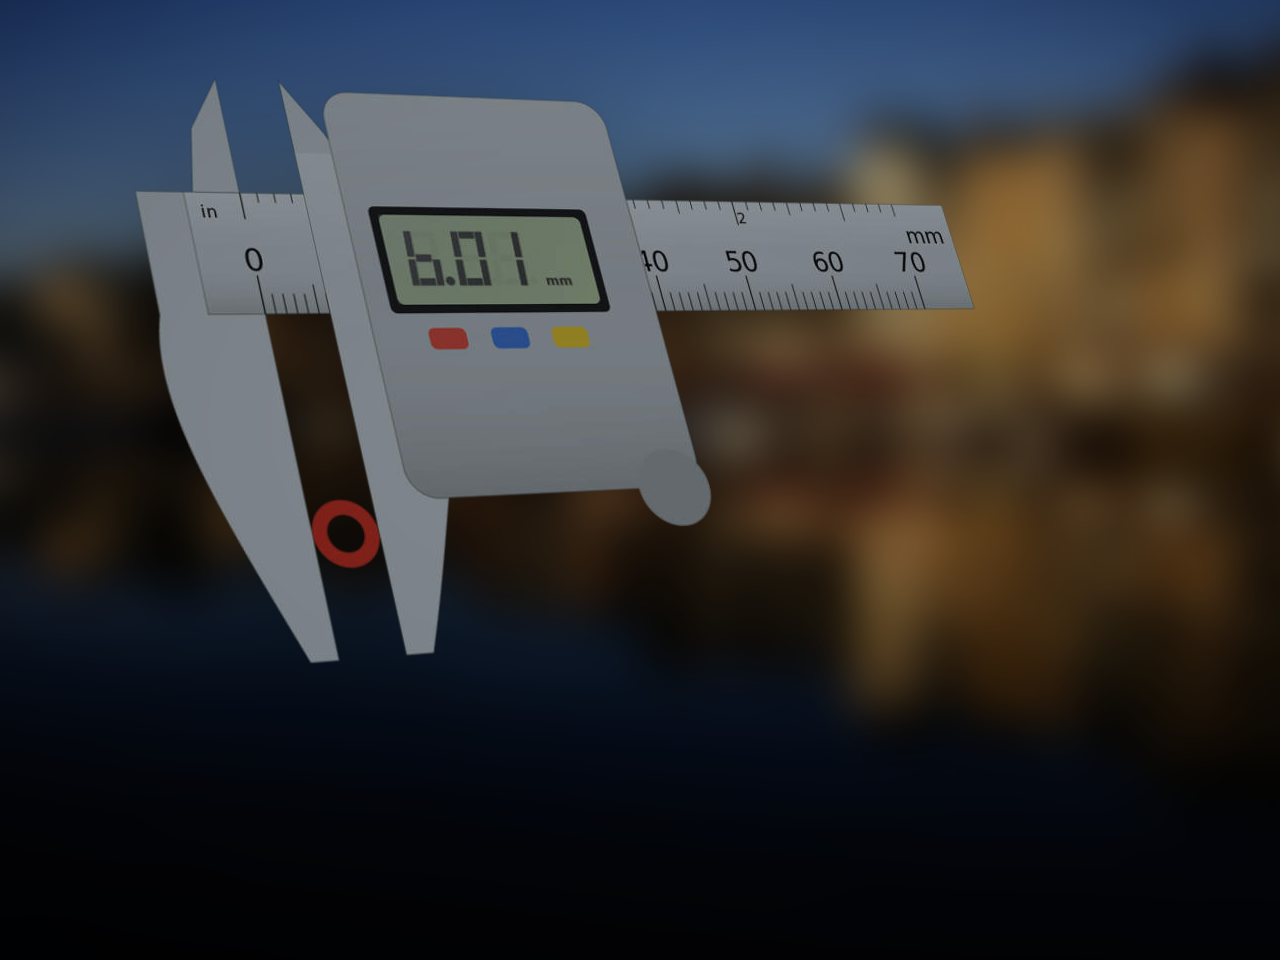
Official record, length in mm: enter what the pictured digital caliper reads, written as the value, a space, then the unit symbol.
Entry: 6.01 mm
